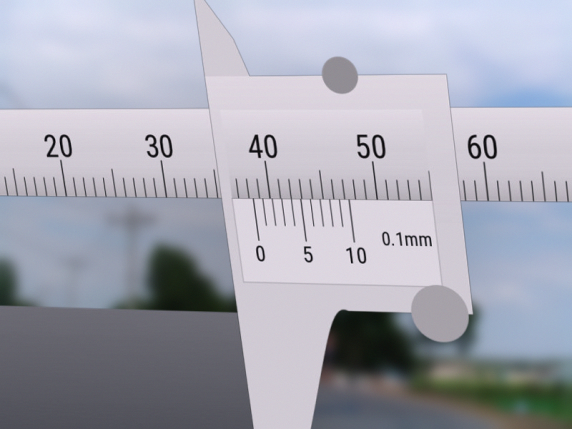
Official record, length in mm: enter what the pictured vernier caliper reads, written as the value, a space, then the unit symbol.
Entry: 38.4 mm
